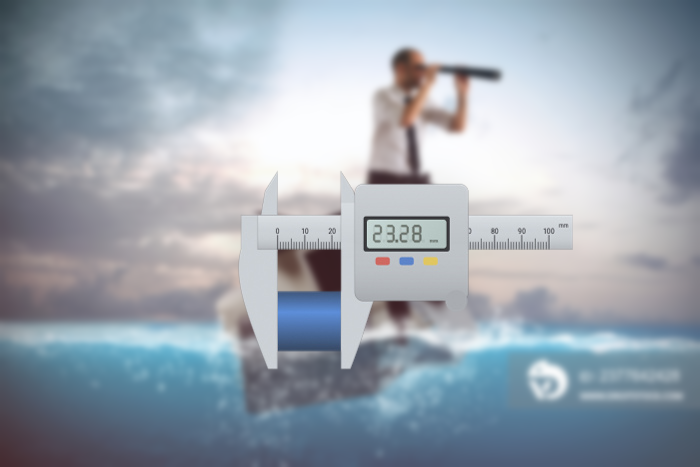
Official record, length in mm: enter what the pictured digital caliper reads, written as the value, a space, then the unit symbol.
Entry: 23.28 mm
